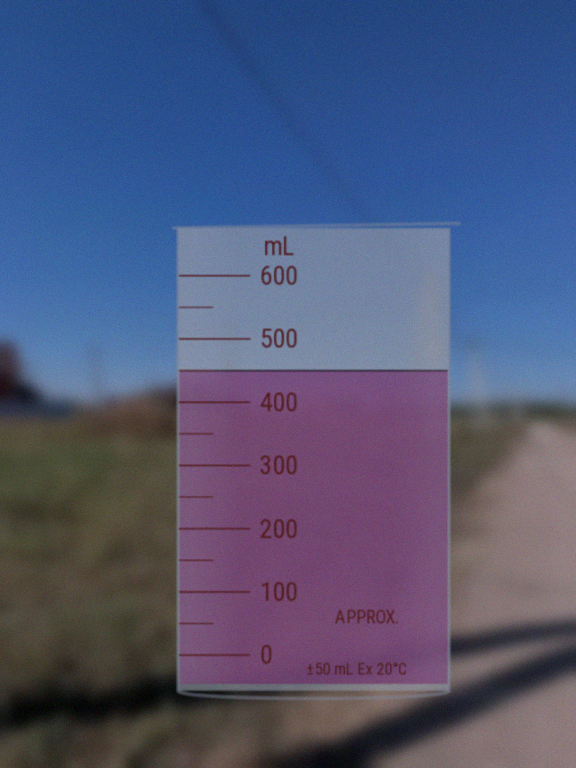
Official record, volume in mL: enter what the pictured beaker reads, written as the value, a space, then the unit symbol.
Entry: 450 mL
